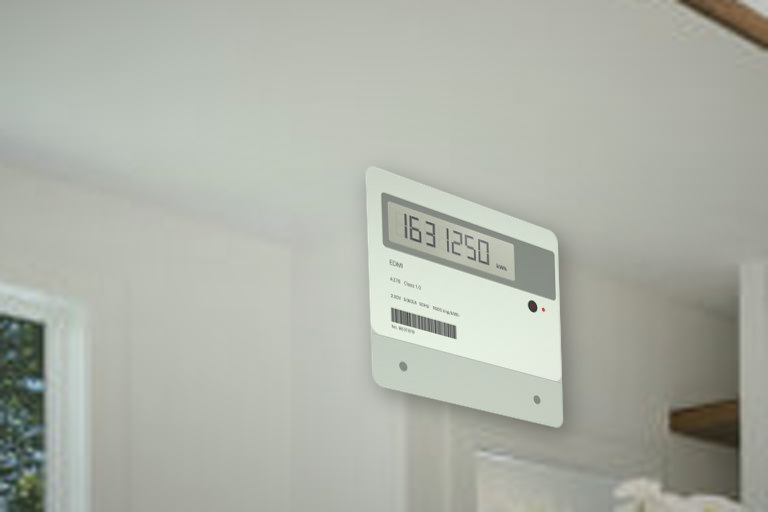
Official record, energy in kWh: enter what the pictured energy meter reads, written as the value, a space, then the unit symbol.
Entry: 1631250 kWh
